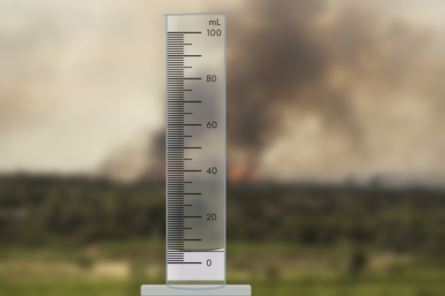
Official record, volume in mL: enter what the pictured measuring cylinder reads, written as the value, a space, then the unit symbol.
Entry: 5 mL
